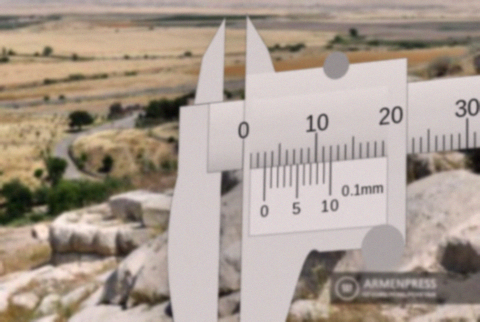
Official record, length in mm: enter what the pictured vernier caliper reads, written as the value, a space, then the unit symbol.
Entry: 3.0 mm
